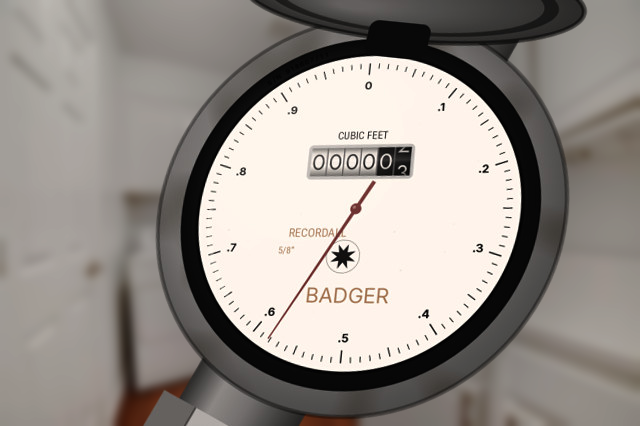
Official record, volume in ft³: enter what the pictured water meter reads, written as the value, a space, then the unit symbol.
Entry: 2.58 ft³
